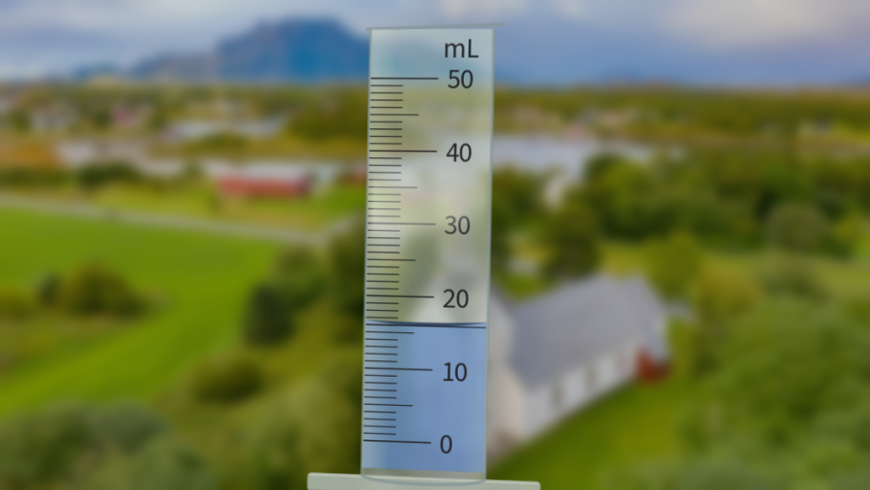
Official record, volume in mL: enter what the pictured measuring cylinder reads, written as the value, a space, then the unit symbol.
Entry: 16 mL
